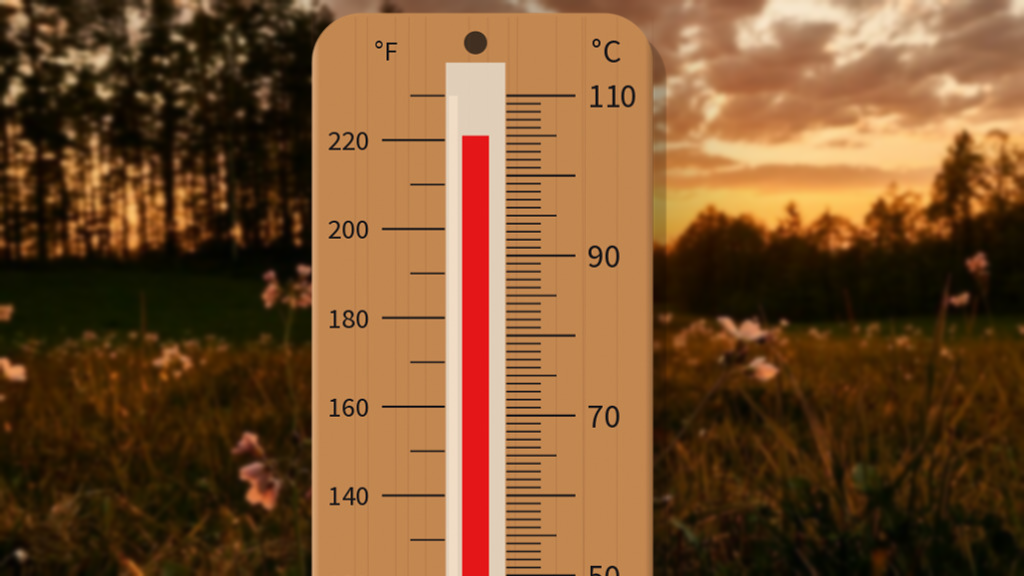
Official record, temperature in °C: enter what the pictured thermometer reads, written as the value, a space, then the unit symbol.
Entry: 105 °C
